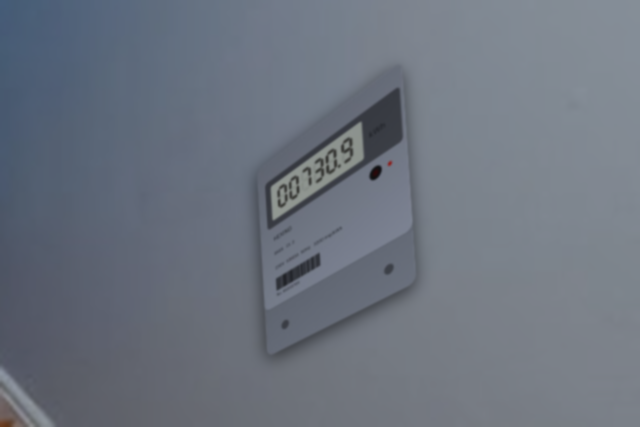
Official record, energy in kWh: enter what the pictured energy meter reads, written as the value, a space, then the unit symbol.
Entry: 730.9 kWh
